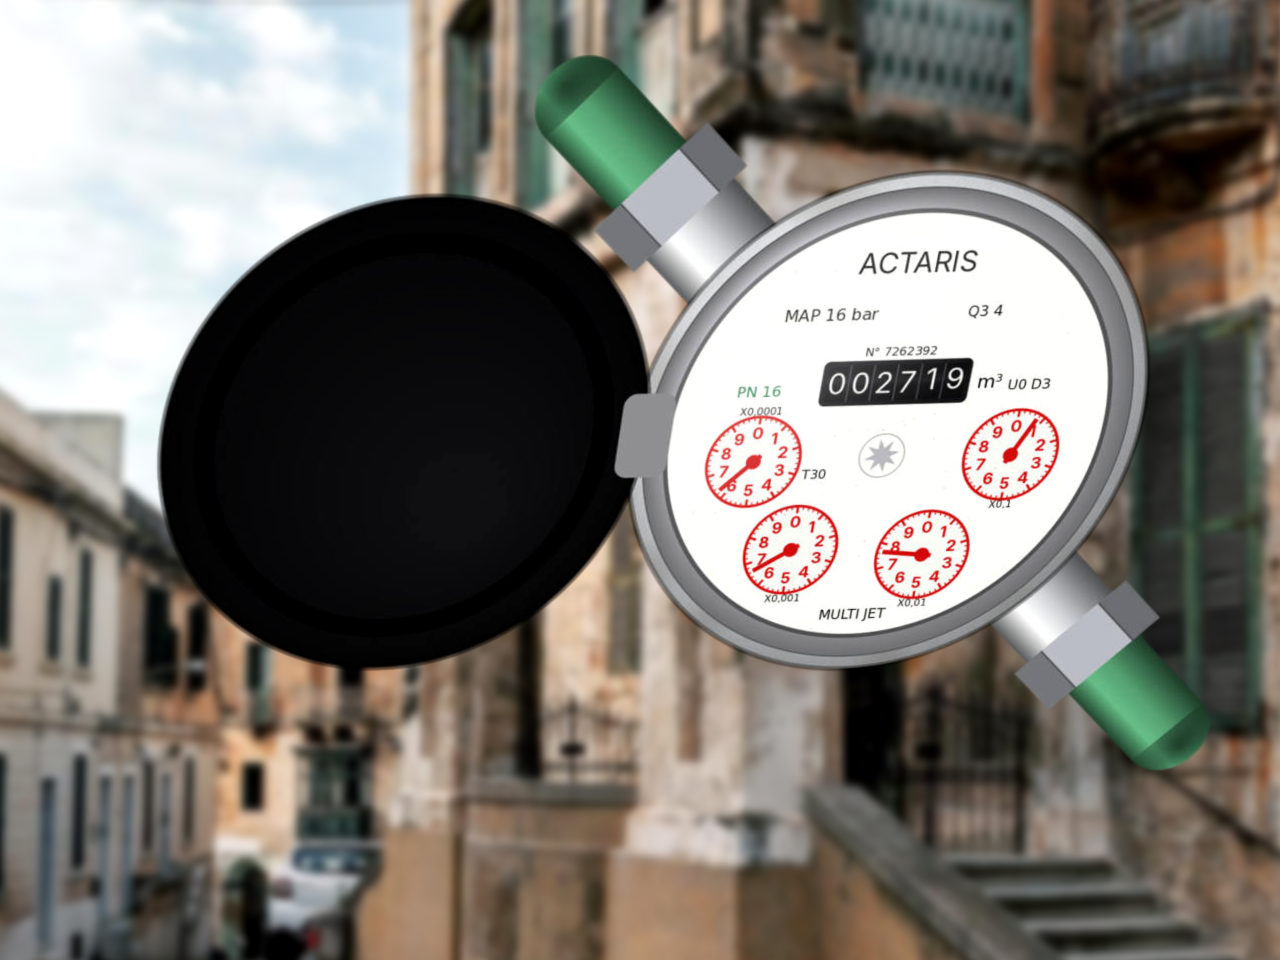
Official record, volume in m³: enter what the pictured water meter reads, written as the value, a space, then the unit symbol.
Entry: 2719.0766 m³
